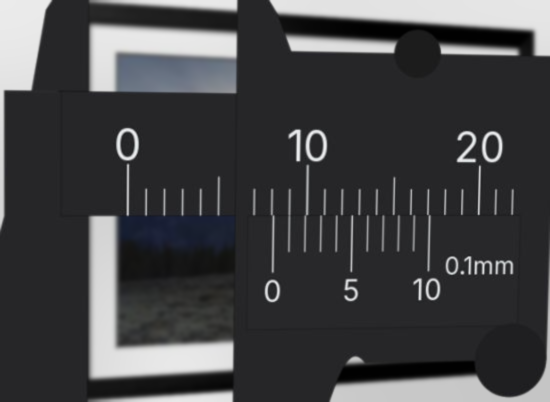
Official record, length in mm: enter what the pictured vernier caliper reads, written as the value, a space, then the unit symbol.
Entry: 8.1 mm
